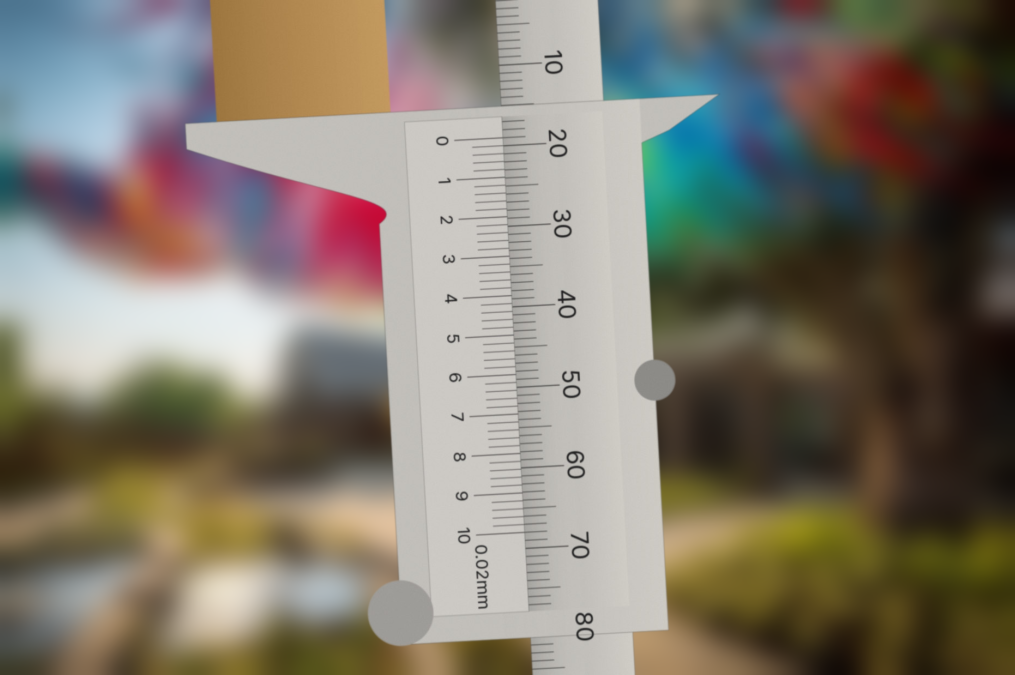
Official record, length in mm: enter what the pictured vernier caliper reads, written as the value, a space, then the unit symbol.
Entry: 19.0 mm
